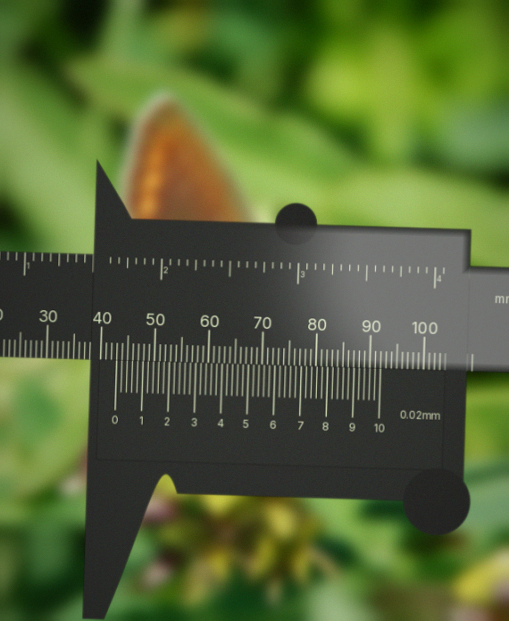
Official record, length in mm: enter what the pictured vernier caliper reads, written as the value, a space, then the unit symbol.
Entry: 43.0 mm
